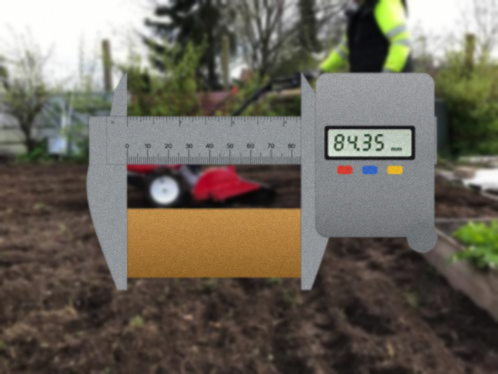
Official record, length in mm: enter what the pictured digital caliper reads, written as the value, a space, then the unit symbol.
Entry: 84.35 mm
